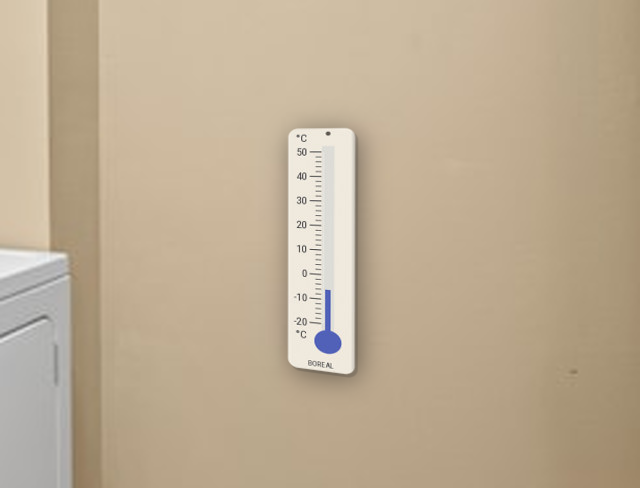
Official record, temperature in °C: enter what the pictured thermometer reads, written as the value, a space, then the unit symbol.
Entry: -6 °C
